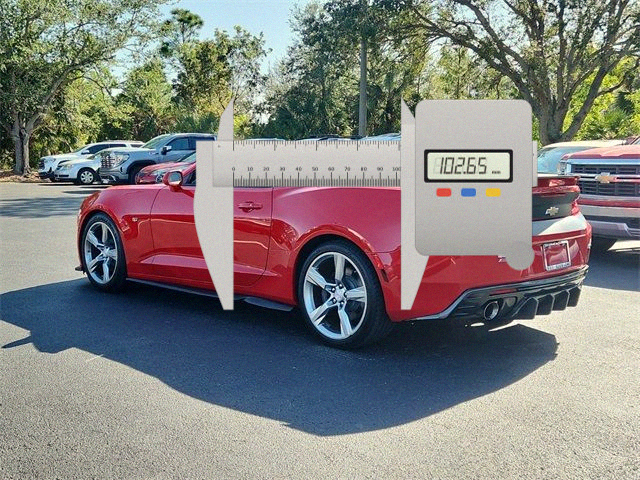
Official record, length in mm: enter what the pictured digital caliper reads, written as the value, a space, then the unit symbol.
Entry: 102.65 mm
